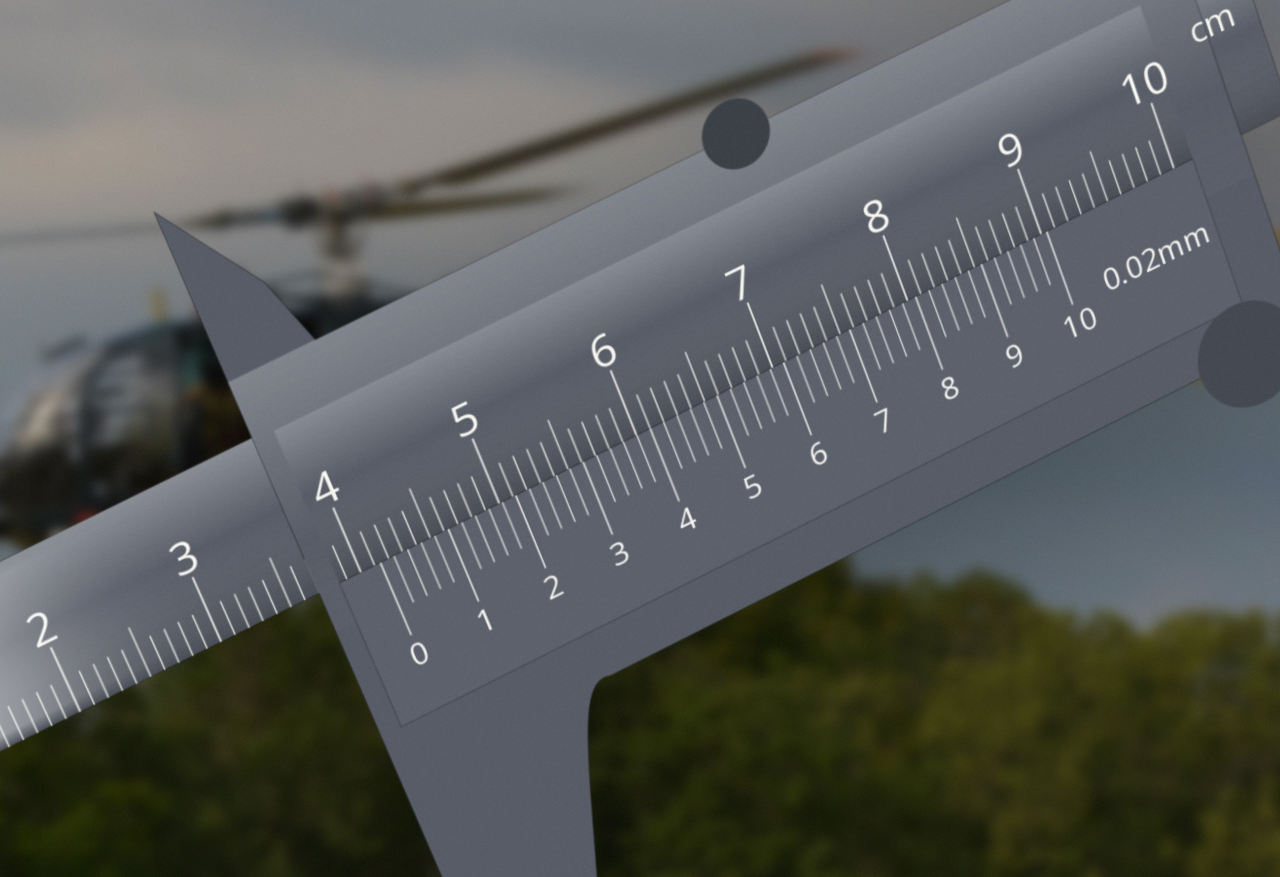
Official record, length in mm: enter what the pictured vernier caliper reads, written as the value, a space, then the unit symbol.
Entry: 41.4 mm
